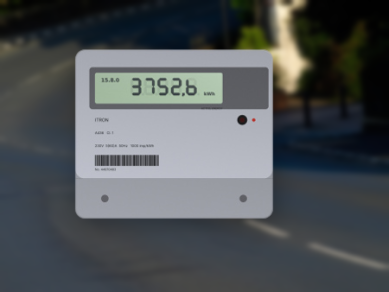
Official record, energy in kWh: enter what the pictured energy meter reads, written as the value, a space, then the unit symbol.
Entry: 3752.6 kWh
